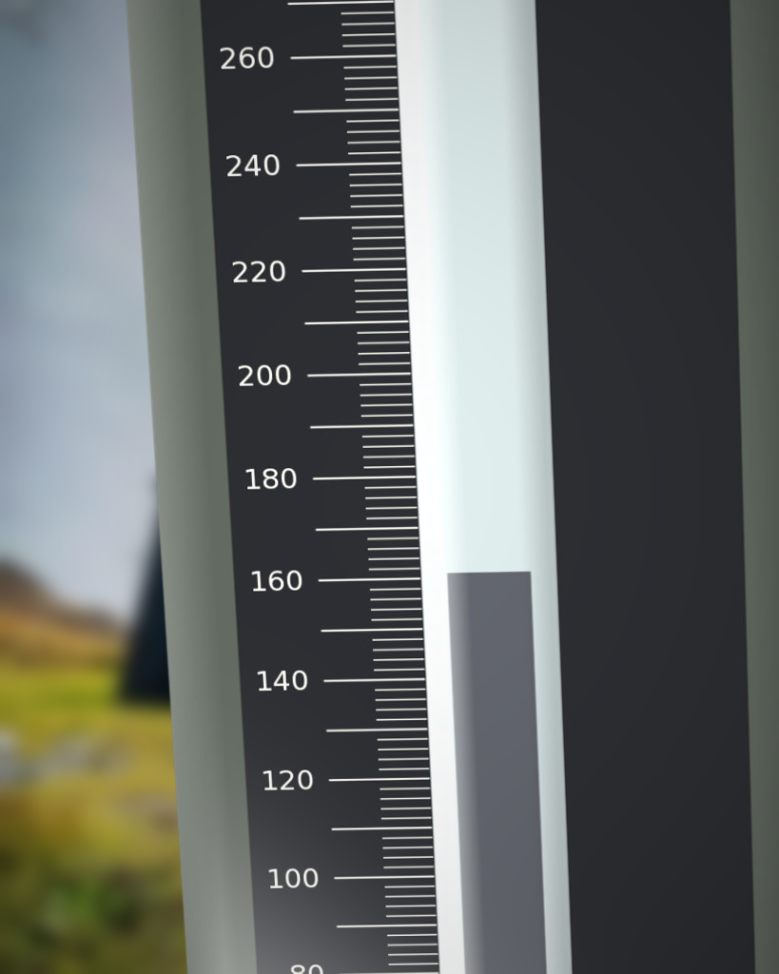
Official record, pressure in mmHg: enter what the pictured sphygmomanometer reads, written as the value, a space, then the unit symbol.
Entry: 161 mmHg
